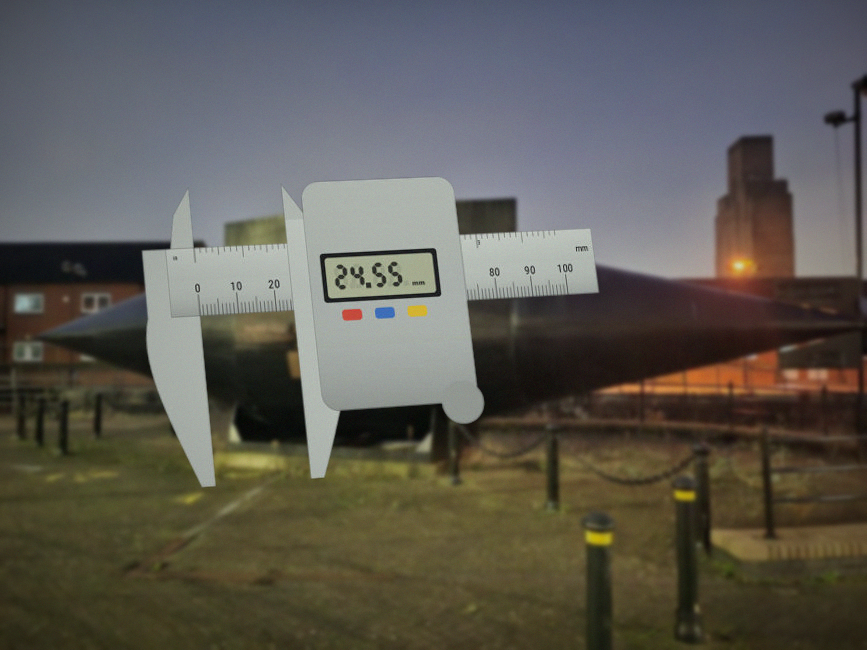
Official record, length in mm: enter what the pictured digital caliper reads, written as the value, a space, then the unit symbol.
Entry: 24.55 mm
